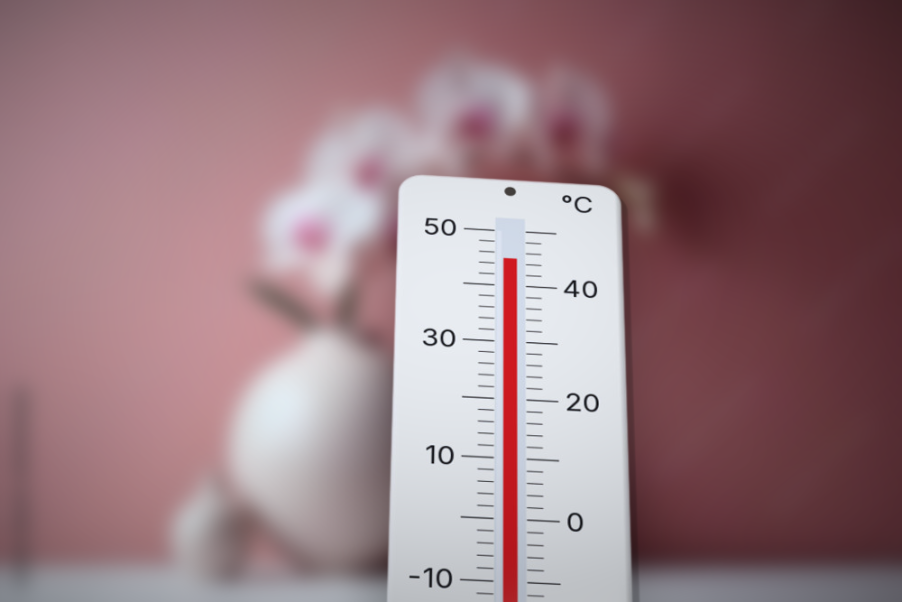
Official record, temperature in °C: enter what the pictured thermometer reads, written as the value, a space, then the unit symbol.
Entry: 45 °C
